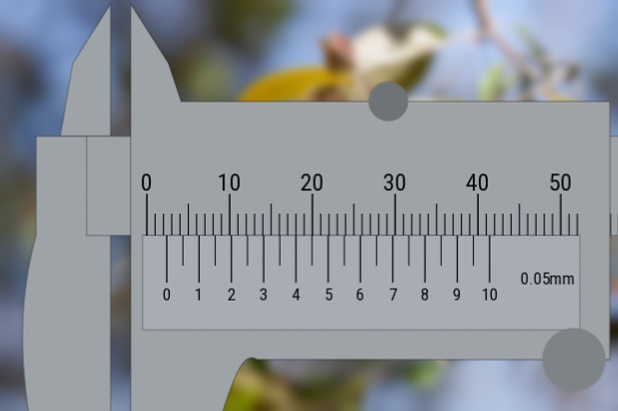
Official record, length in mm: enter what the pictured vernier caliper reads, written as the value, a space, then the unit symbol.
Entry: 2.4 mm
